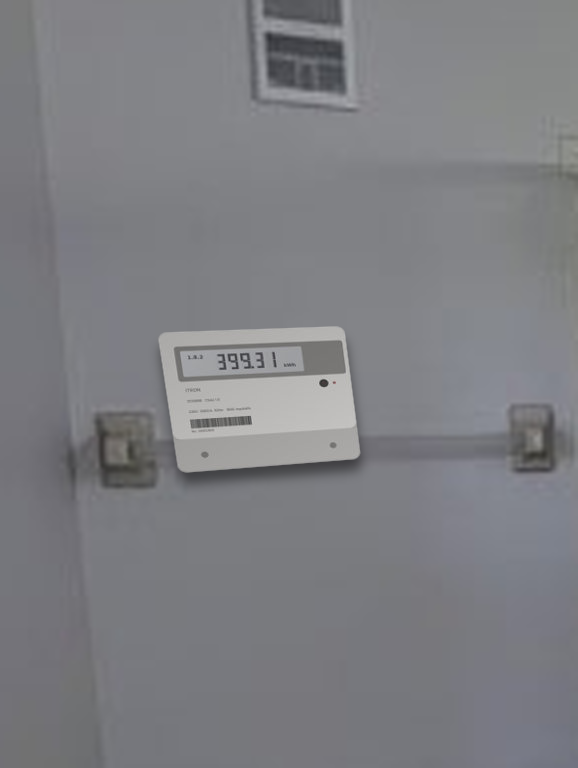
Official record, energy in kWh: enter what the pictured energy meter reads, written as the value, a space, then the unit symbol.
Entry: 399.31 kWh
